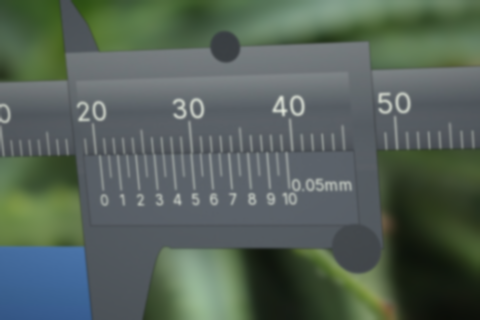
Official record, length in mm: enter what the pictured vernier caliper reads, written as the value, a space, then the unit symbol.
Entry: 20.4 mm
